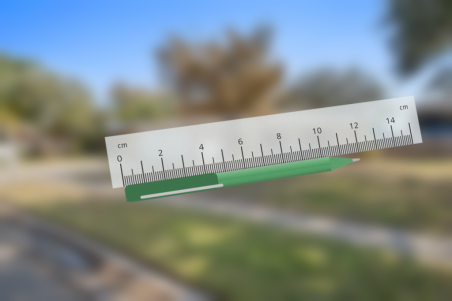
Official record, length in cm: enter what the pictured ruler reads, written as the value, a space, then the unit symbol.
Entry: 12 cm
